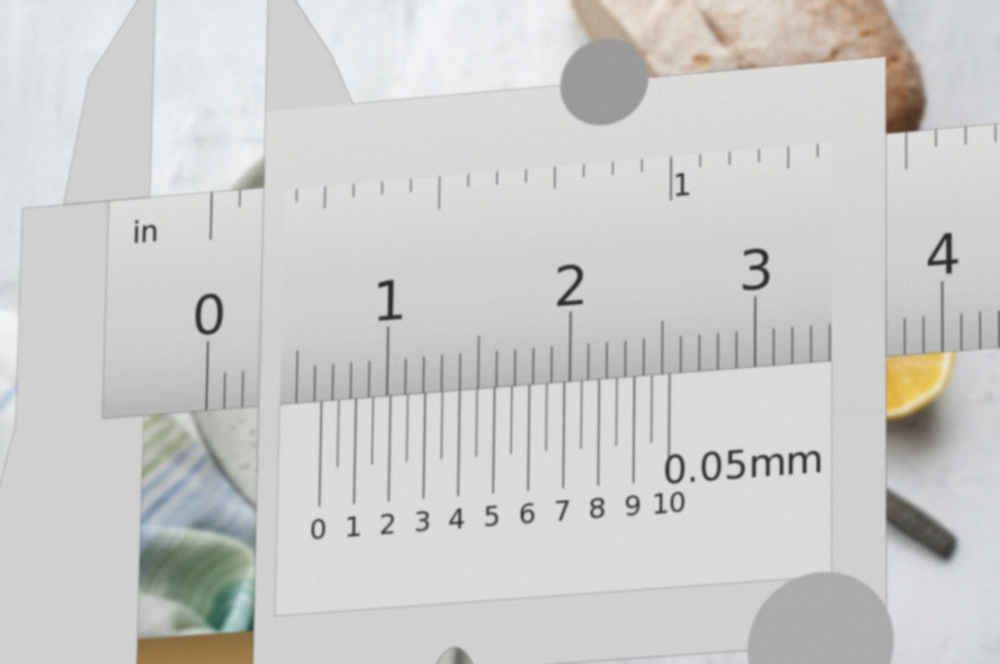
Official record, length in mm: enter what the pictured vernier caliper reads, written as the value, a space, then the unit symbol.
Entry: 6.4 mm
